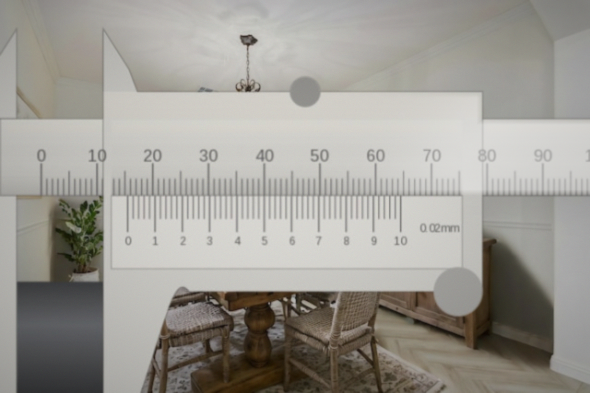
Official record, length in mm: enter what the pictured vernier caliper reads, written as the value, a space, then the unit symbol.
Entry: 15.5 mm
